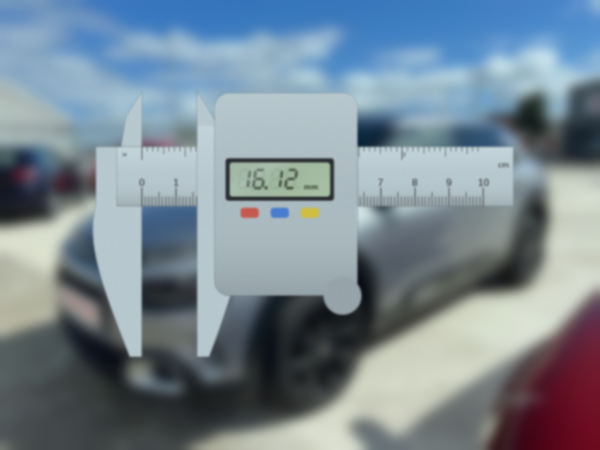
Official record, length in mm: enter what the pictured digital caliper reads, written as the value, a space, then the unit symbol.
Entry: 16.12 mm
